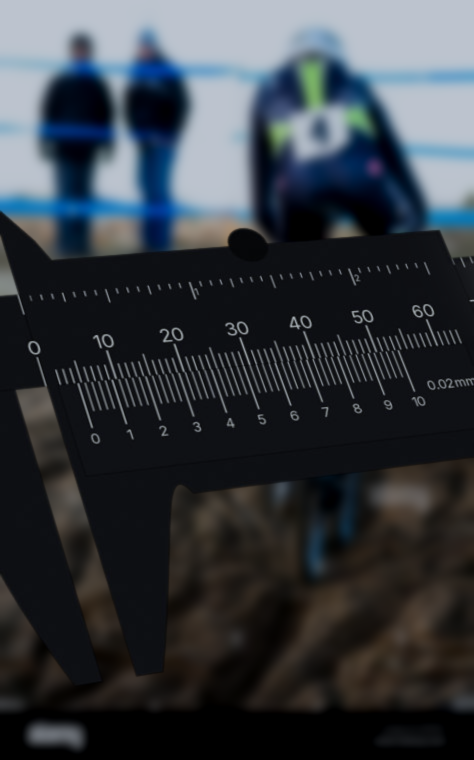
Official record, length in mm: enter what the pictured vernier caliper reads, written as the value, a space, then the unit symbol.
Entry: 4.5 mm
